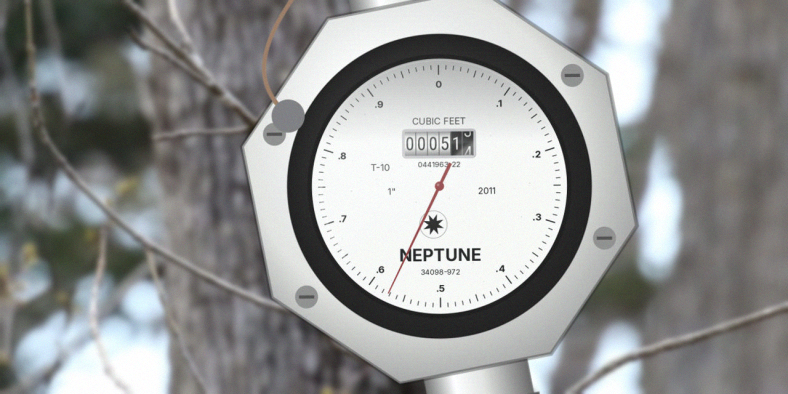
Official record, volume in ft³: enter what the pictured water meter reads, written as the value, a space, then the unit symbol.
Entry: 513.57 ft³
